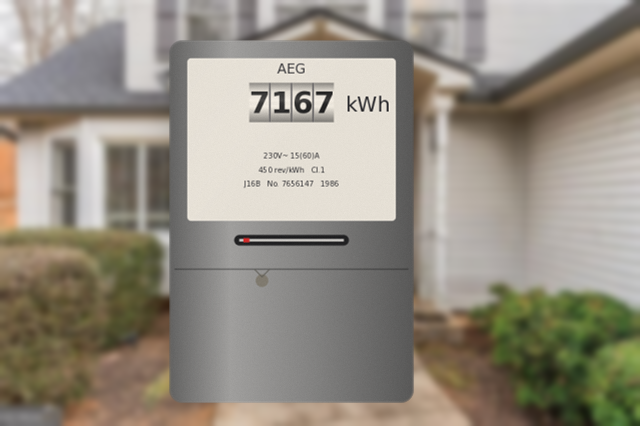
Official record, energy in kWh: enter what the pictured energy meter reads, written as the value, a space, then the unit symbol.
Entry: 7167 kWh
